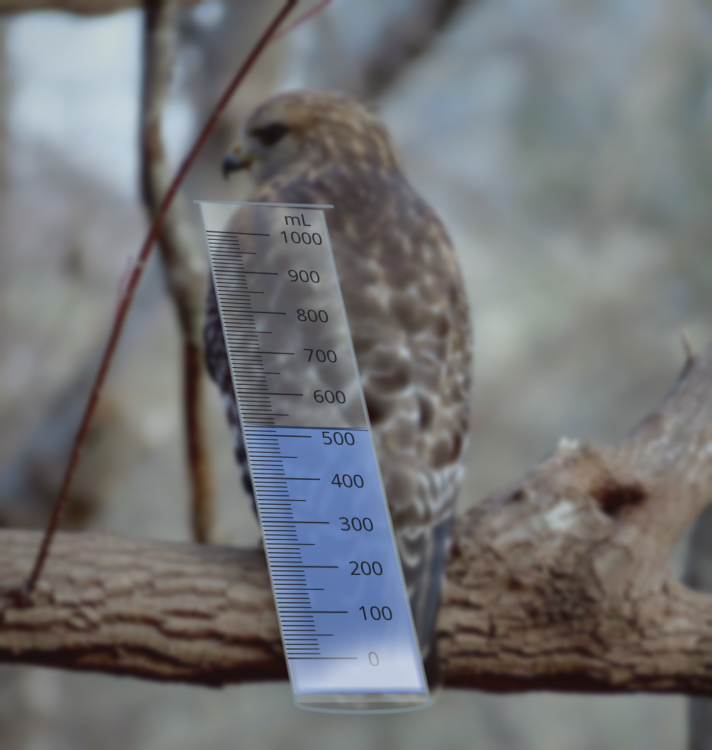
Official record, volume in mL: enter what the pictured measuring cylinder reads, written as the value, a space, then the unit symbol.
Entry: 520 mL
